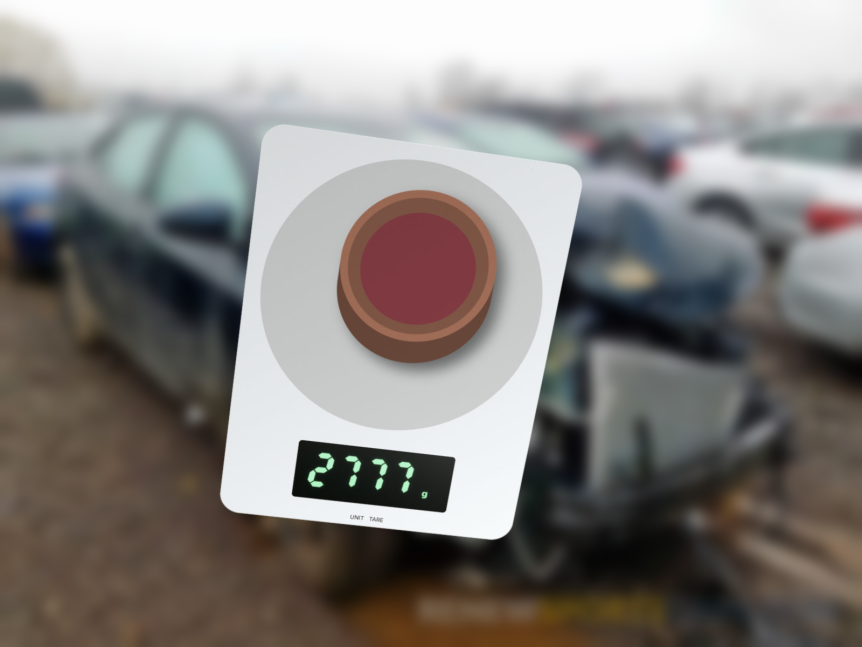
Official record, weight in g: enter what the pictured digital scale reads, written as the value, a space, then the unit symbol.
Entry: 2777 g
